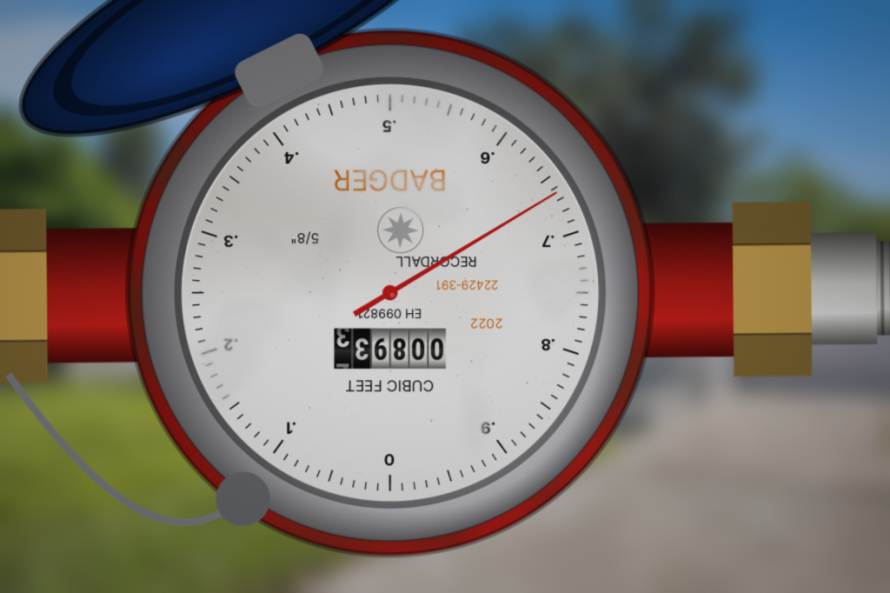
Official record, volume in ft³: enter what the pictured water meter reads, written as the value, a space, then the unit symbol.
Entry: 8932.66 ft³
